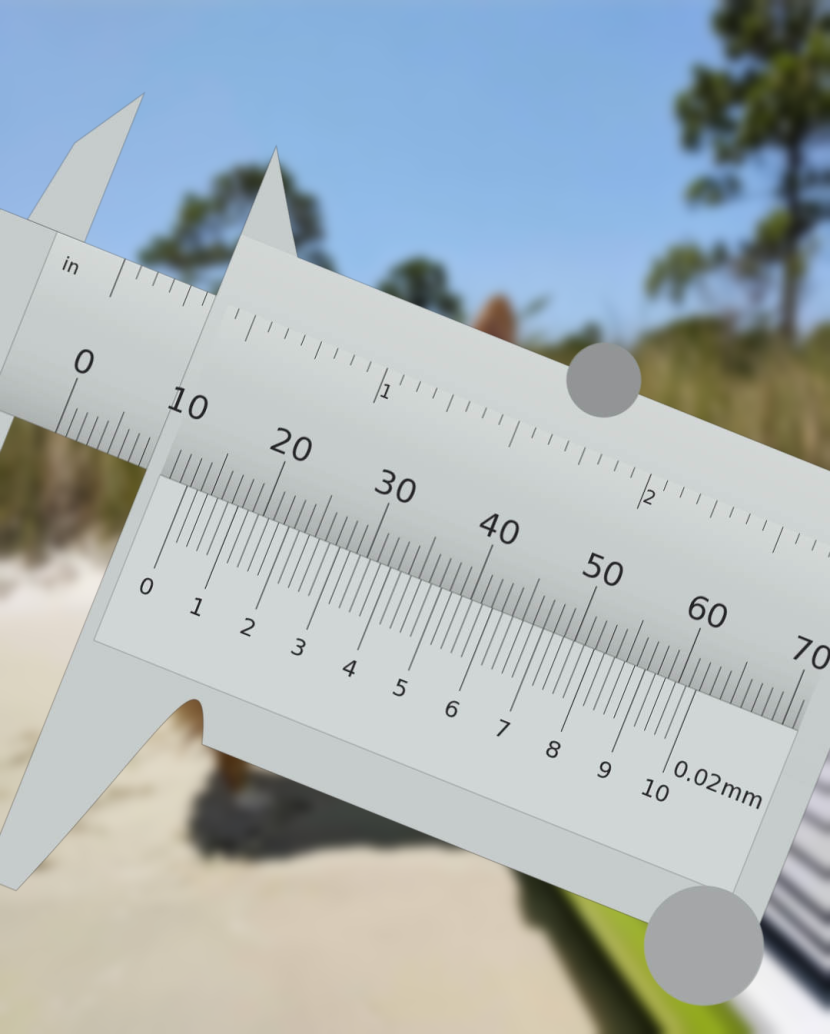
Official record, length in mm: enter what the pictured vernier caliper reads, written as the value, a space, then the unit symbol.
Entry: 12.7 mm
